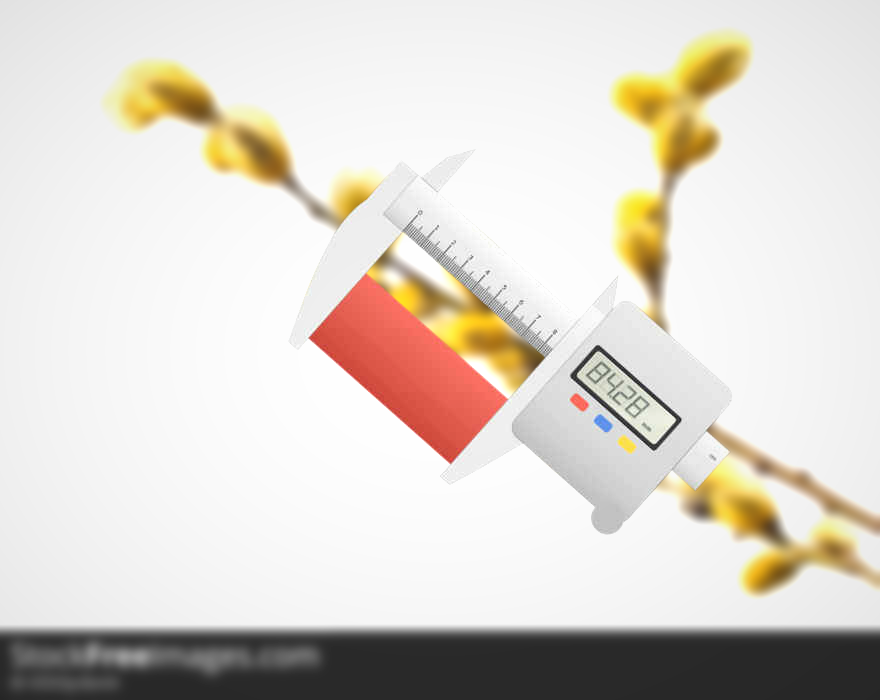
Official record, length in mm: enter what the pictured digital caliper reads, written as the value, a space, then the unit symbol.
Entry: 84.28 mm
